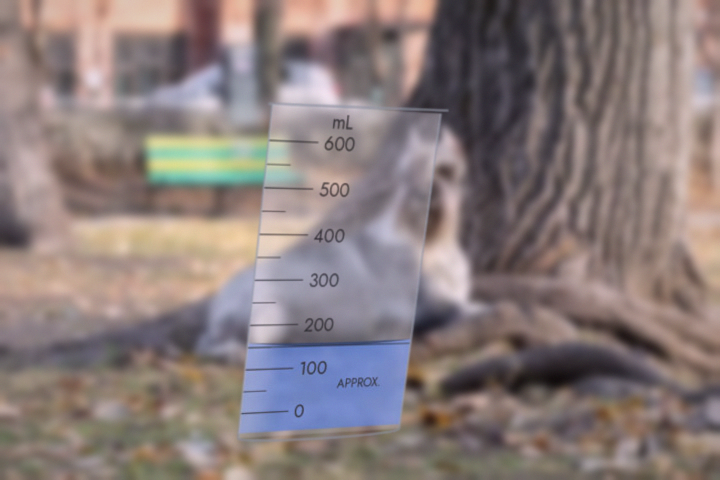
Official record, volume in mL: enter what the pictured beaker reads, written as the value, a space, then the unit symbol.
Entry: 150 mL
